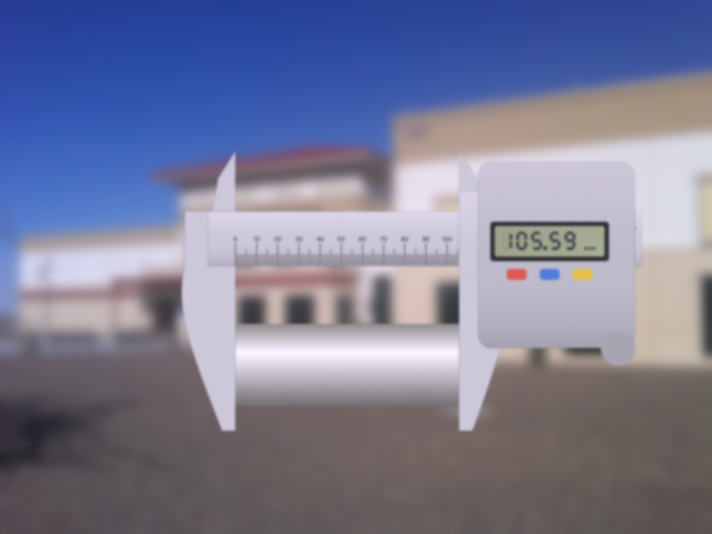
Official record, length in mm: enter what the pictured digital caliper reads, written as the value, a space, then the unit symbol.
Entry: 105.59 mm
